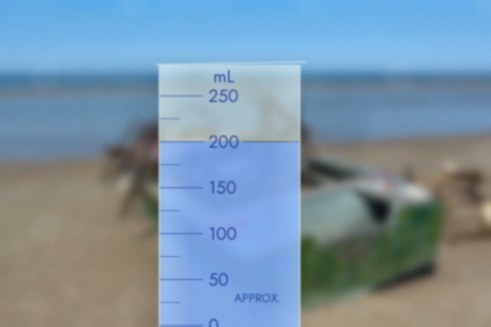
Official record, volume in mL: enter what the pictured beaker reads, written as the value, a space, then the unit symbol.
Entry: 200 mL
